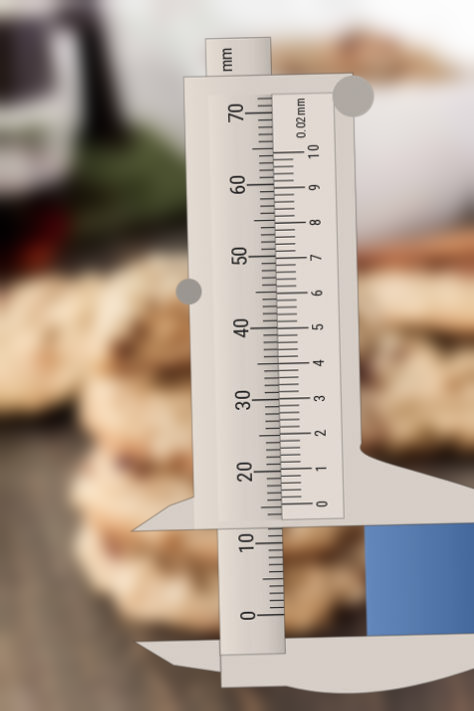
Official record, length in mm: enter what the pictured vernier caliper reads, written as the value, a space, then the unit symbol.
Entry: 15.4 mm
